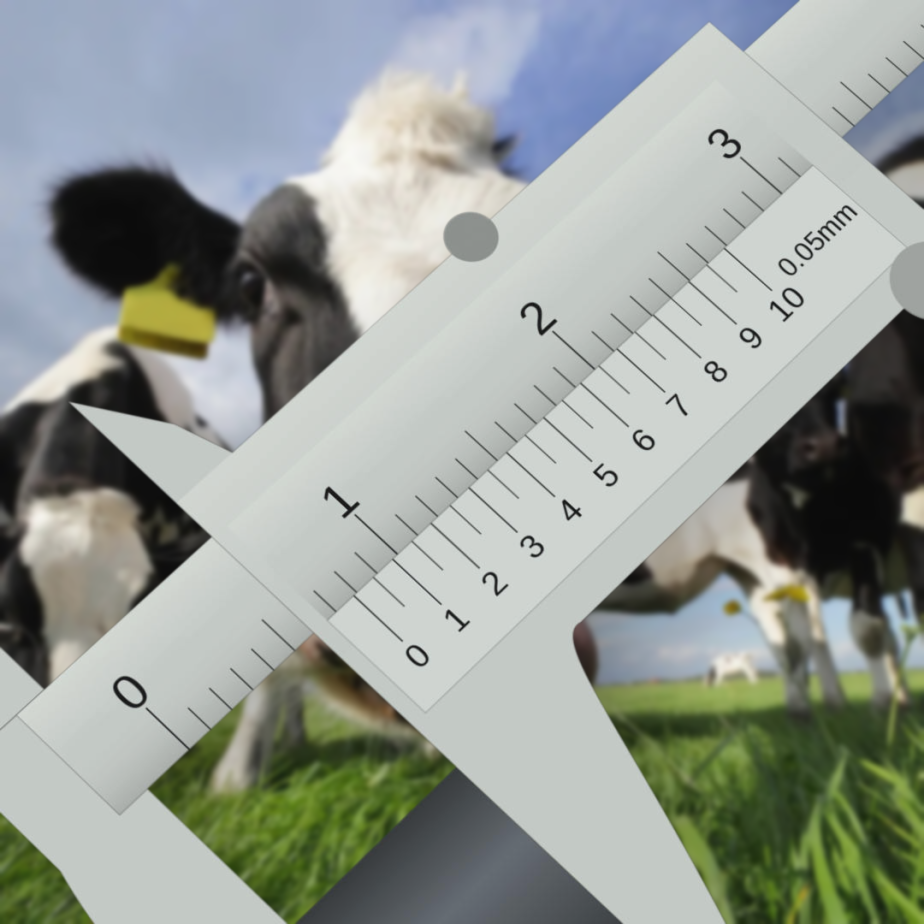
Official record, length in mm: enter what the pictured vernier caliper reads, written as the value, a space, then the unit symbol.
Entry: 7.85 mm
